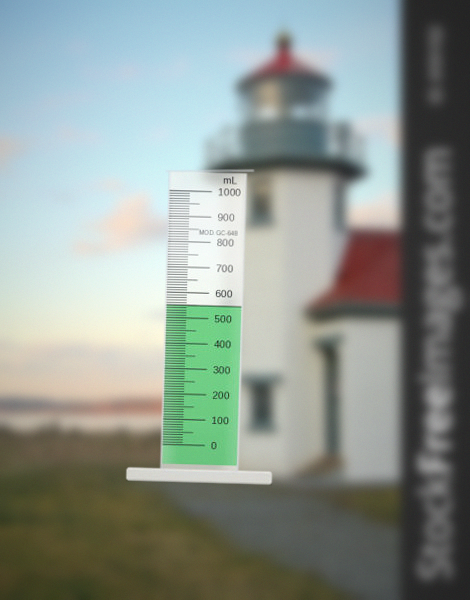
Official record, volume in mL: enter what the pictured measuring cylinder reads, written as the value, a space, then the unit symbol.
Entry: 550 mL
